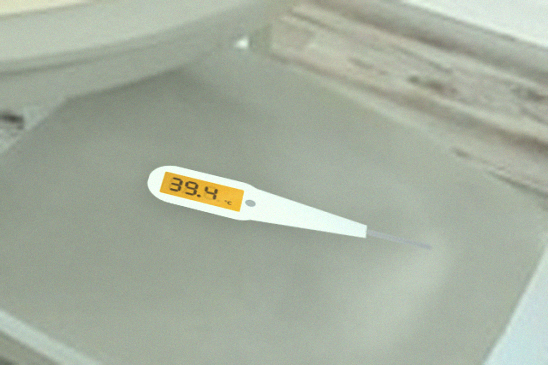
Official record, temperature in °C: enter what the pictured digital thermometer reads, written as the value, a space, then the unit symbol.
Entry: 39.4 °C
